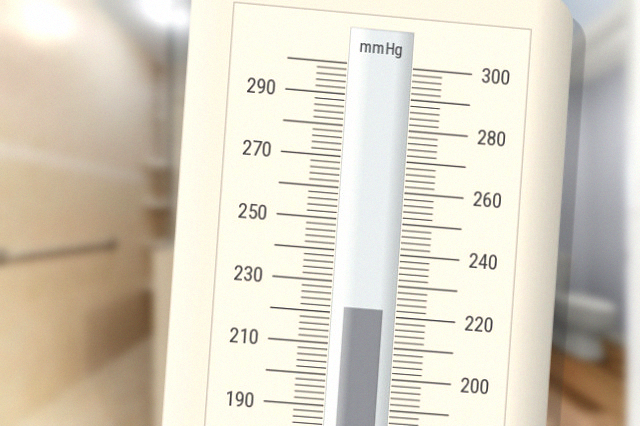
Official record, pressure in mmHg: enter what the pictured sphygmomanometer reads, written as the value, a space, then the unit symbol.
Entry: 222 mmHg
